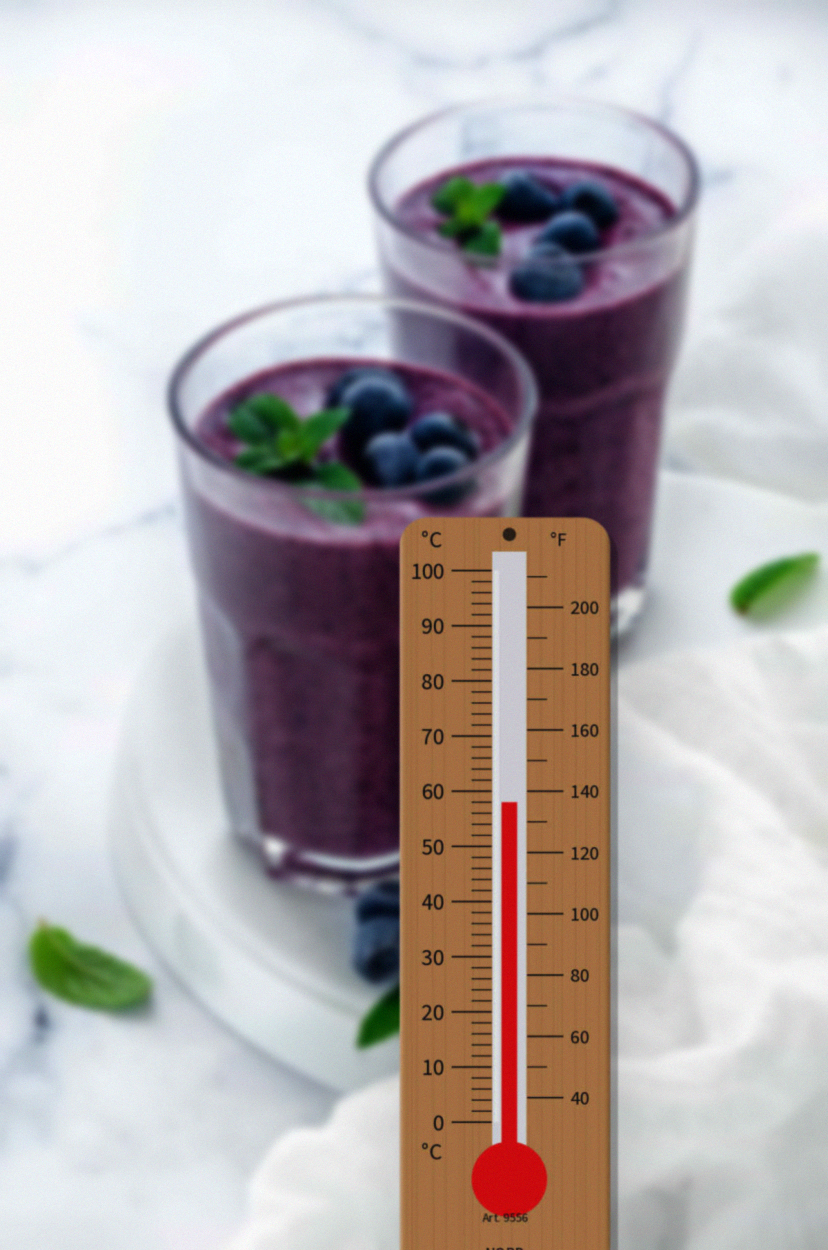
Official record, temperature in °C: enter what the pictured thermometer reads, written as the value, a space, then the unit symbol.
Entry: 58 °C
